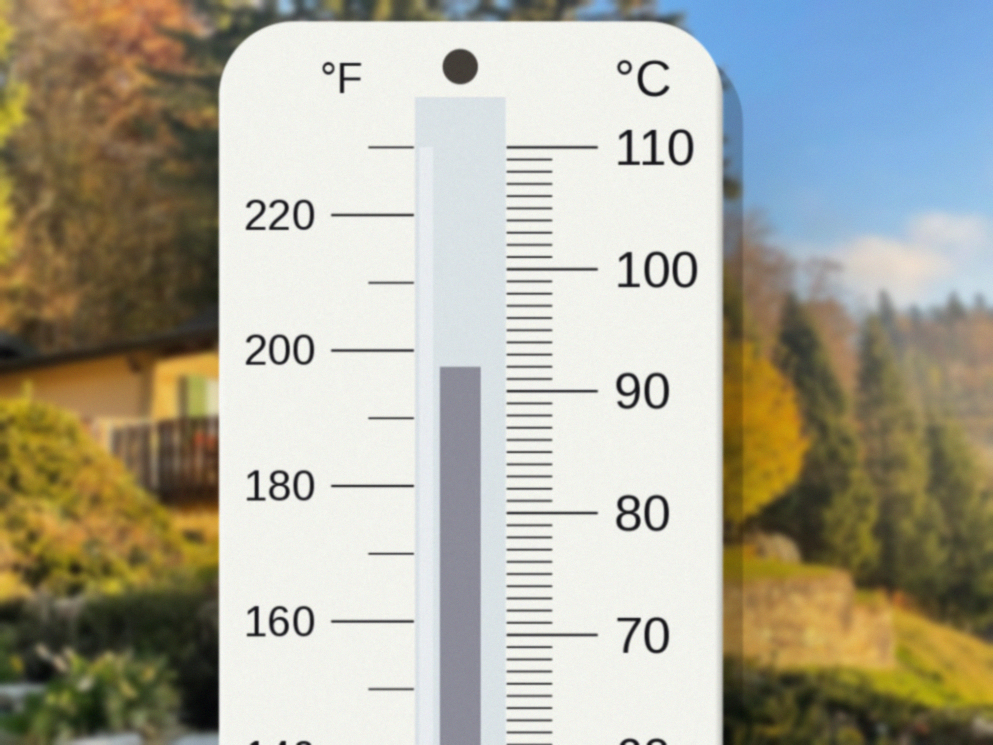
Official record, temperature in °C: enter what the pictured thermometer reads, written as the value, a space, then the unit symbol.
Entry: 92 °C
